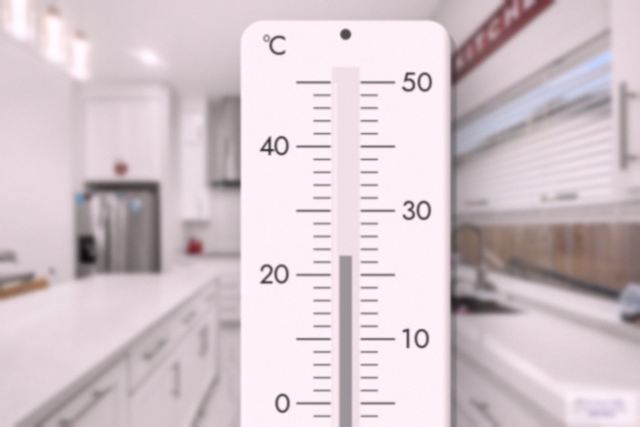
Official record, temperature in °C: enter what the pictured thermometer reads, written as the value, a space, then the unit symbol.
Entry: 23 °C
